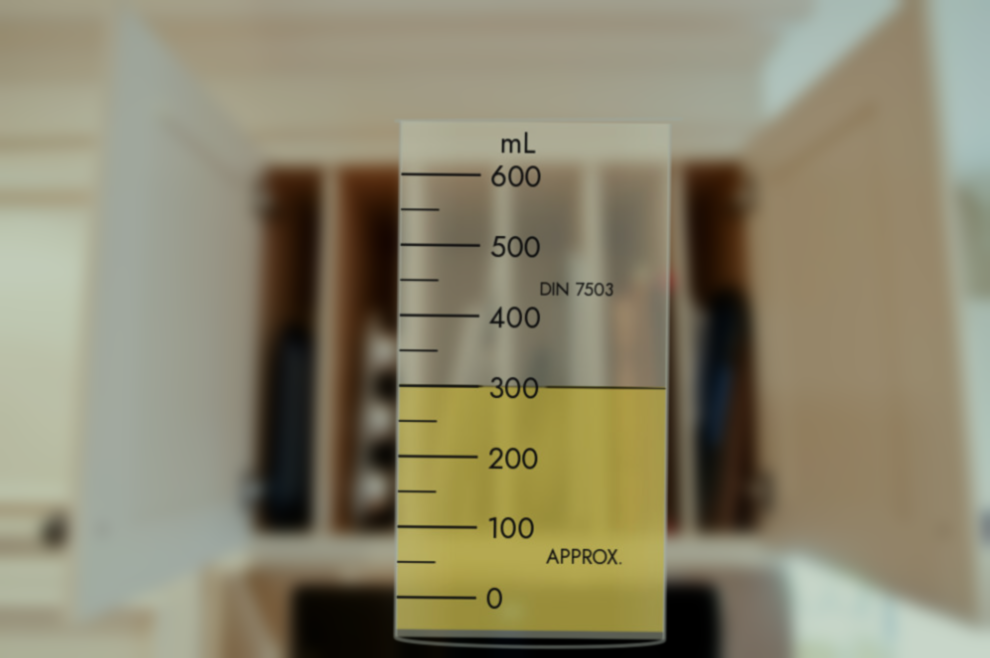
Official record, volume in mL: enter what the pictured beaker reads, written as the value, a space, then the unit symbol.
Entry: 300 mL
